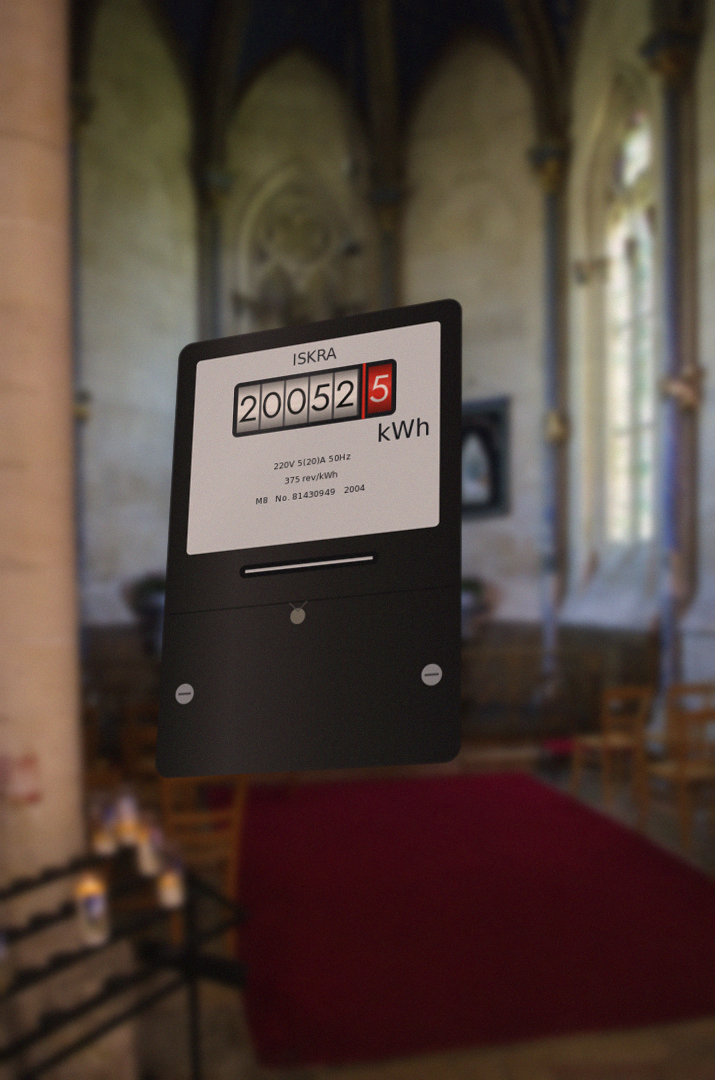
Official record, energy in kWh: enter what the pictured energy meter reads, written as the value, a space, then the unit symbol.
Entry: 20052.5 kWh
